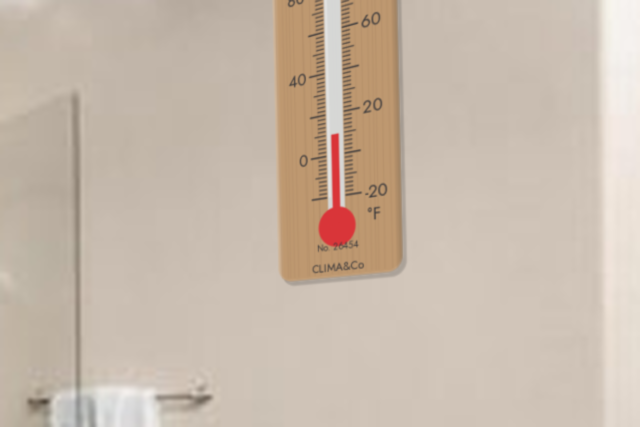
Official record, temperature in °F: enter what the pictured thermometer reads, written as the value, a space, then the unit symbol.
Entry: 10 °F
